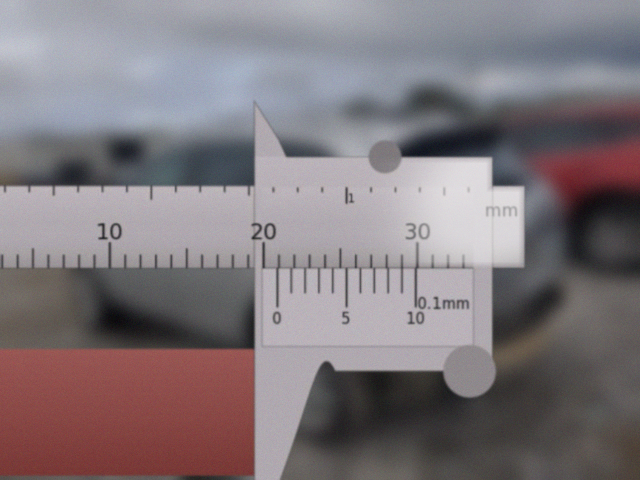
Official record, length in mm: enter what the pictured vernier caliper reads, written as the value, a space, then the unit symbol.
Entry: 20.9 mm
